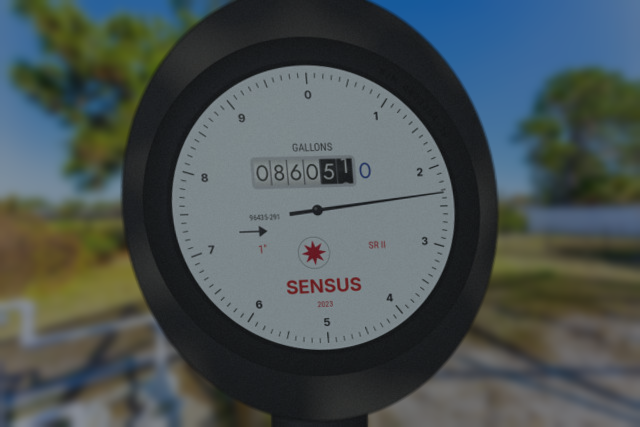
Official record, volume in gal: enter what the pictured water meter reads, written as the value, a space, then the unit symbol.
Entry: 860512.3 gal
